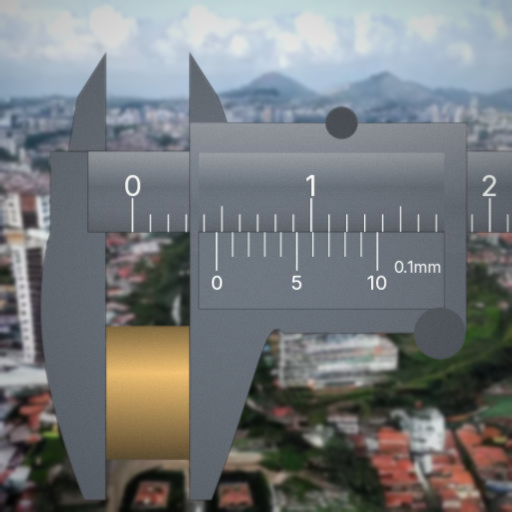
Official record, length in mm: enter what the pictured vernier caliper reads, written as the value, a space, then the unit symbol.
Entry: 4.7 mm
